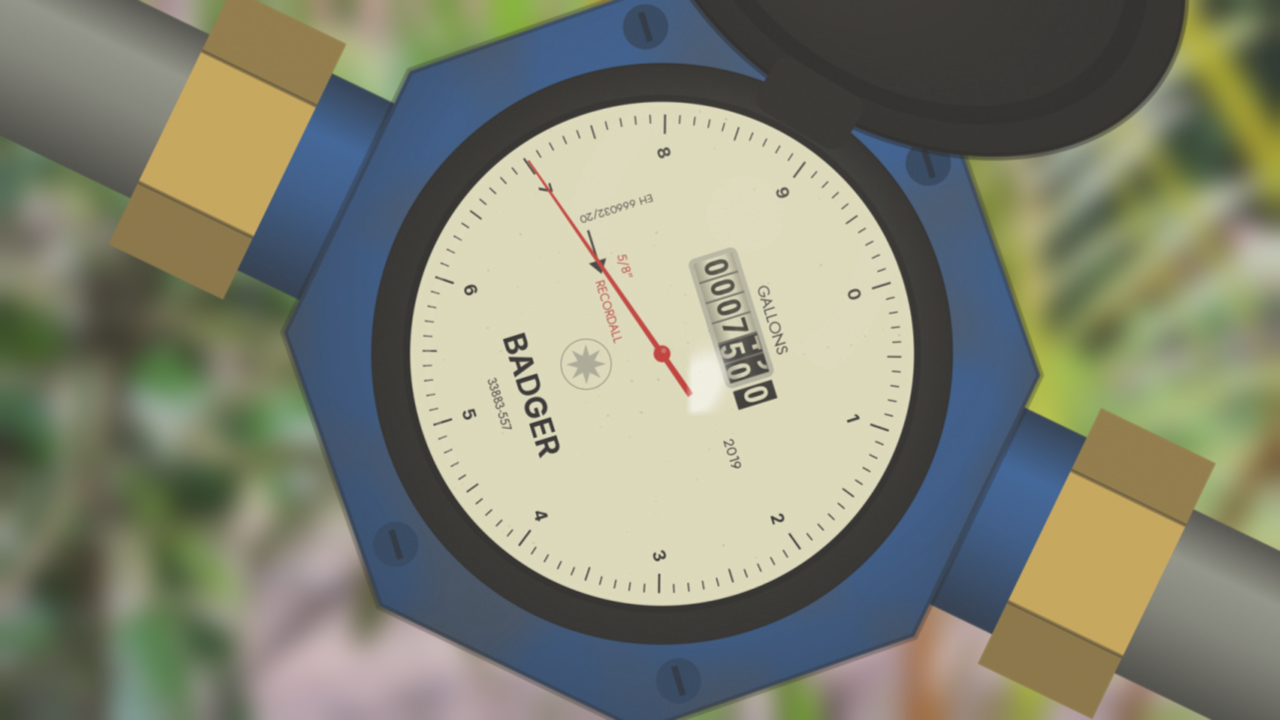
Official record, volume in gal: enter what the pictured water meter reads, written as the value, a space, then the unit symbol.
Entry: 7497.0 gal
